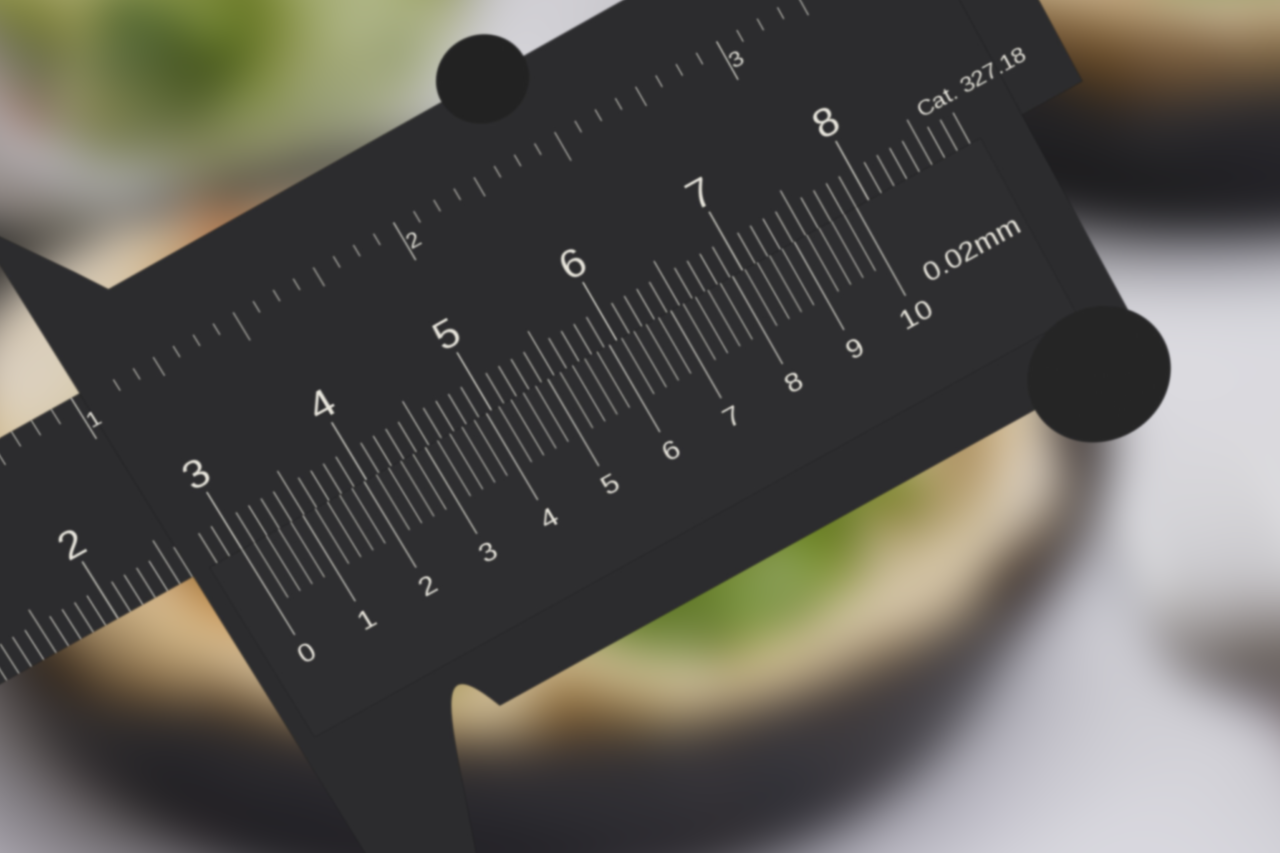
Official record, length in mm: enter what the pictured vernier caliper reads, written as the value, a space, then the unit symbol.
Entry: 30.0 mm
